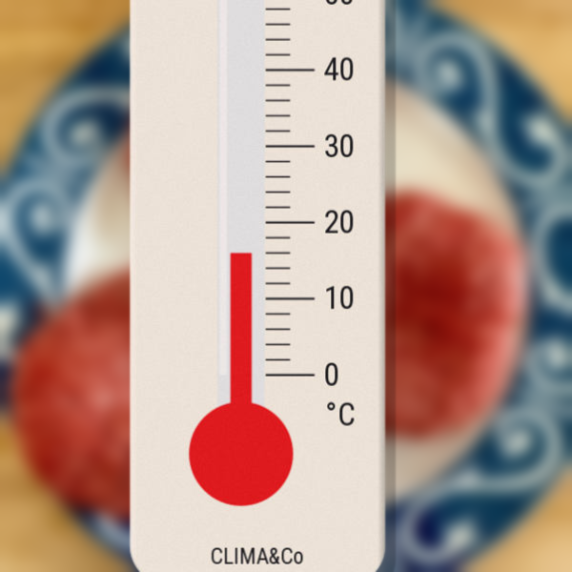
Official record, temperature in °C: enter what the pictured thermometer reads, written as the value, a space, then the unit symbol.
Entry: 16 °C
